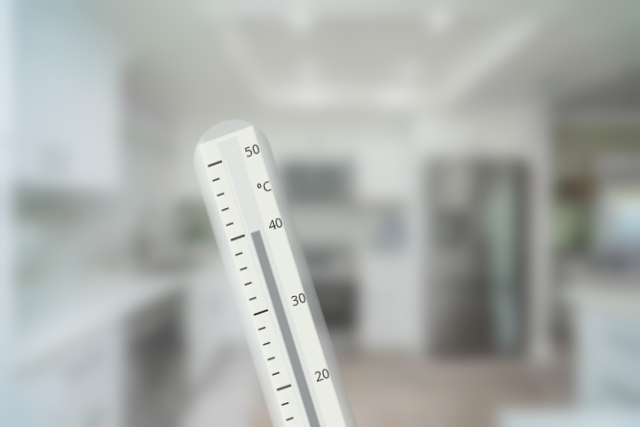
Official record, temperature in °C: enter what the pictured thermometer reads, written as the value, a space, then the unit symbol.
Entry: 40 °C
